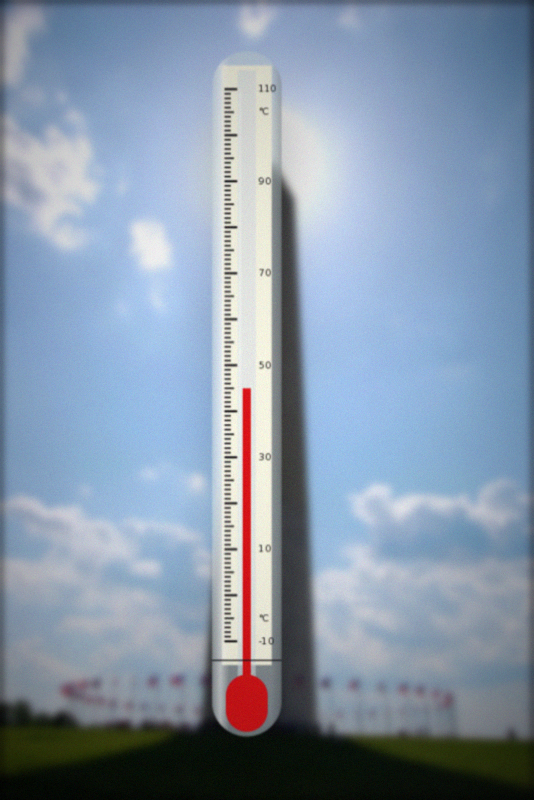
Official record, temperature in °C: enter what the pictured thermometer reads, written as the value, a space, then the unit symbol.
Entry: 45 °C
